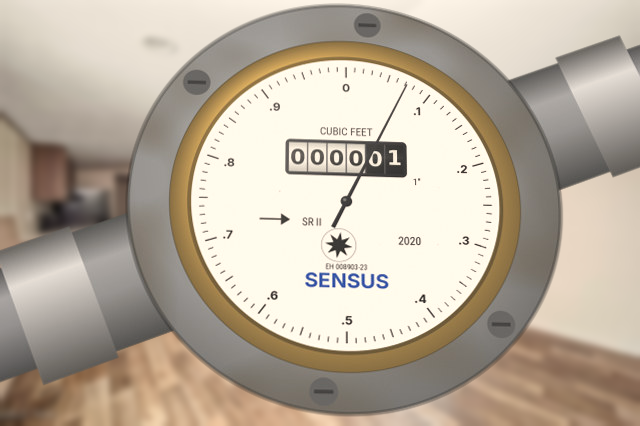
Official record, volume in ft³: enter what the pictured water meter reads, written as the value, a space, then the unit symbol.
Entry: 1.07 ft³
